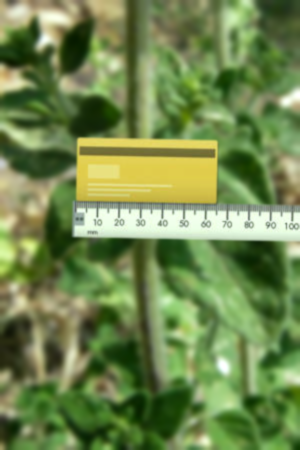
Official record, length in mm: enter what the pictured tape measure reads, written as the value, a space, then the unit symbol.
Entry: 65 mm
